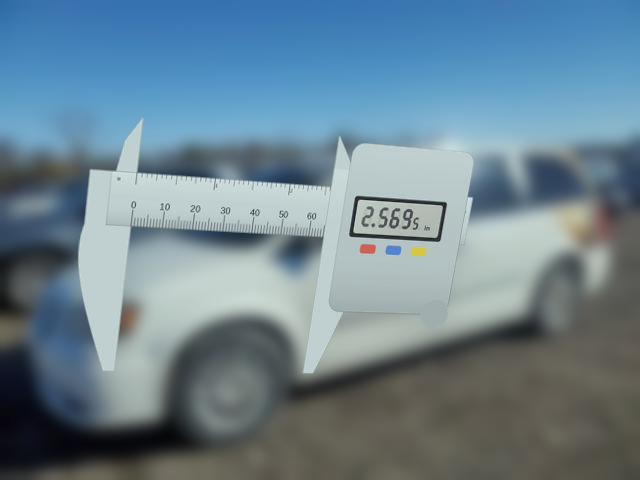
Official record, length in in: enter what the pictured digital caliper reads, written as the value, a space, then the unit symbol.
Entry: 2.5695 in
